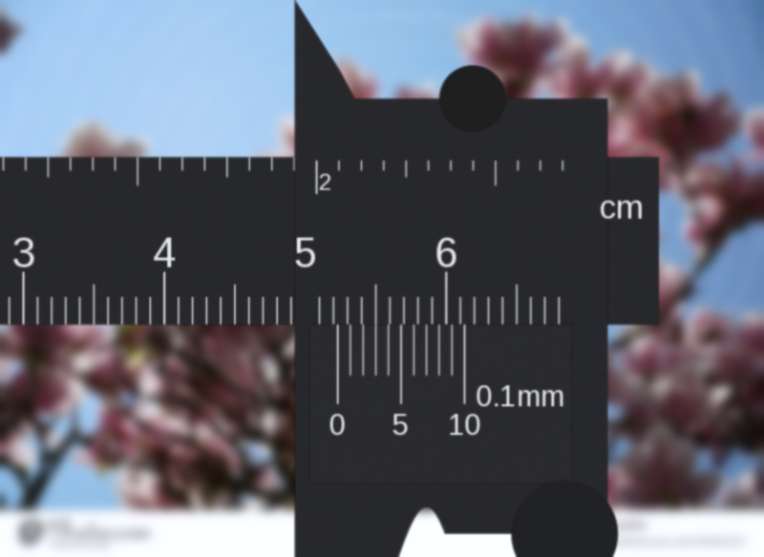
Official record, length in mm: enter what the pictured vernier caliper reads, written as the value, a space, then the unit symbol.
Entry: 52.3 mm
